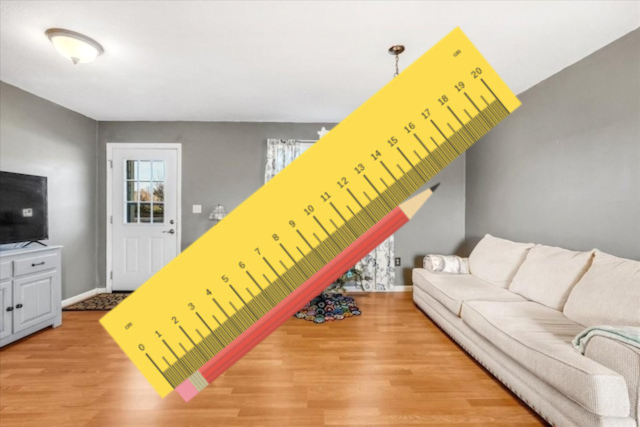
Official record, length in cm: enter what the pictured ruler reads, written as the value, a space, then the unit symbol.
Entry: 15.5 cm
